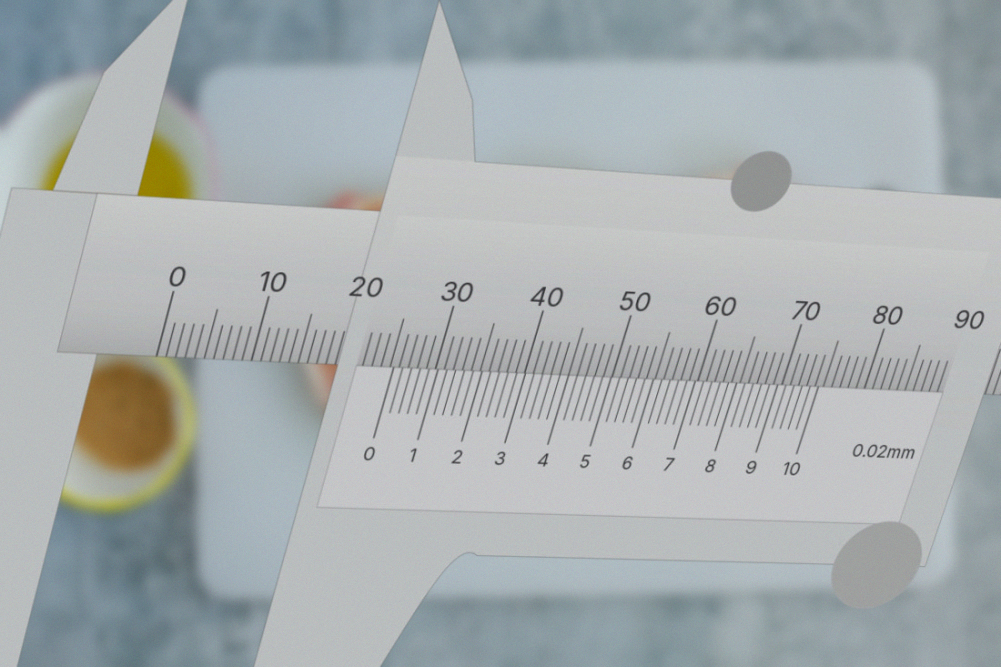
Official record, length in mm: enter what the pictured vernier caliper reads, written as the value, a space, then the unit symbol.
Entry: 25.4 mm
